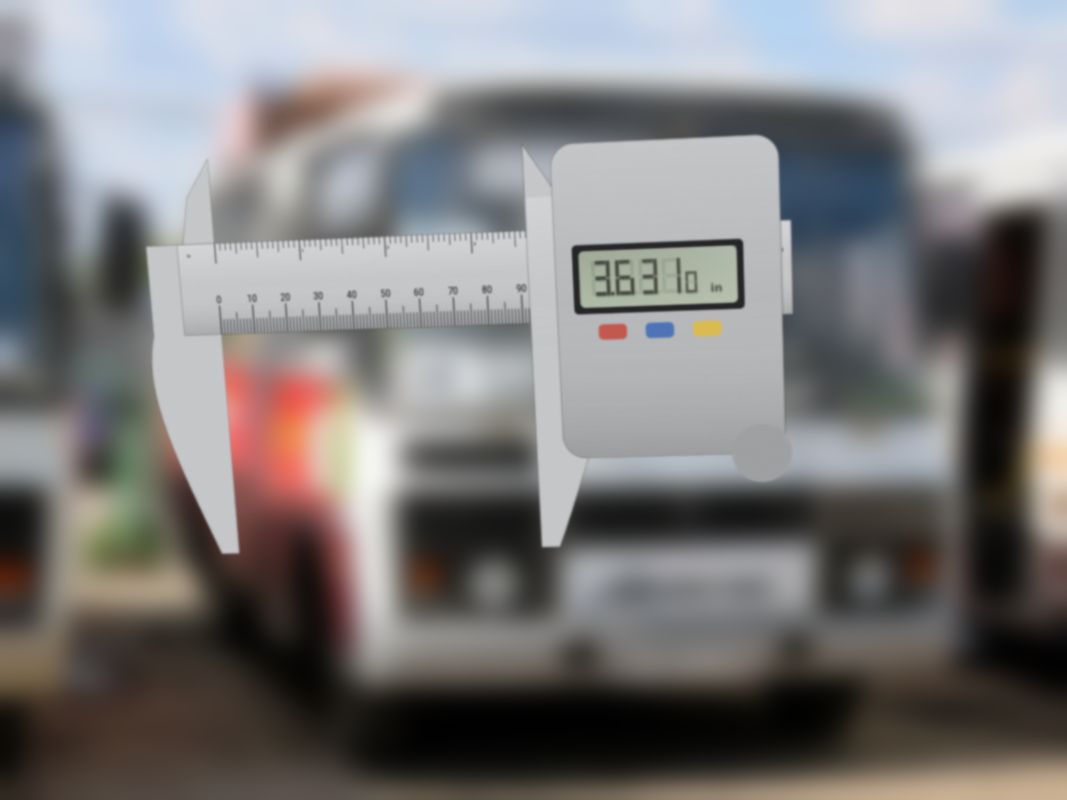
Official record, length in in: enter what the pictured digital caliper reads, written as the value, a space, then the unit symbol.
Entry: 3.6310 in
